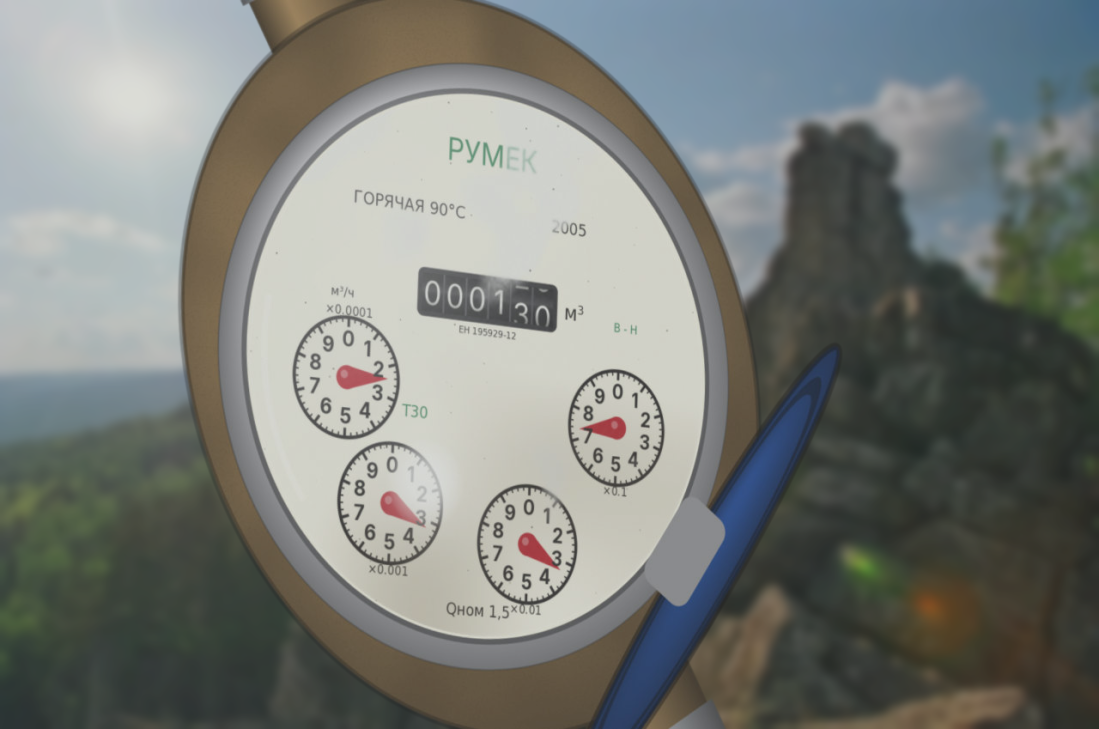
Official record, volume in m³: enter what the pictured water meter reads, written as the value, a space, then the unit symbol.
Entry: 129.7332 m³
